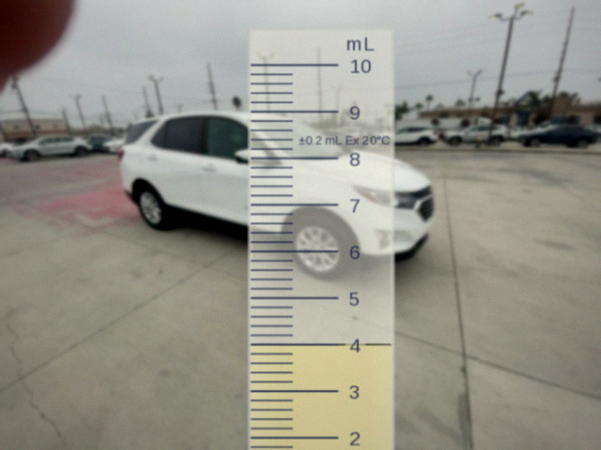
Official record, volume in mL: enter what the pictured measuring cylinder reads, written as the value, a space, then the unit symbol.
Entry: 4 mL
